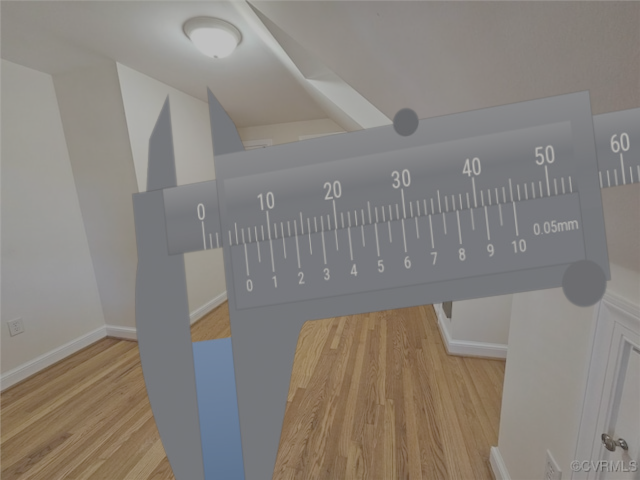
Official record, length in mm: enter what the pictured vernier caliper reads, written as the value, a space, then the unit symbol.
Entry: 6.2 mm
